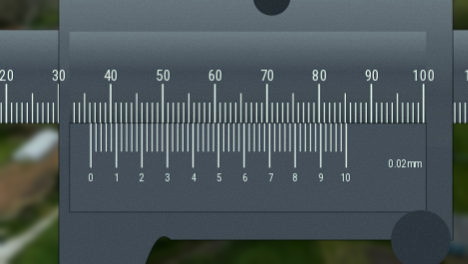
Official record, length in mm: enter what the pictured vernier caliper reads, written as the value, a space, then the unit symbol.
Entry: 36.2 mm
